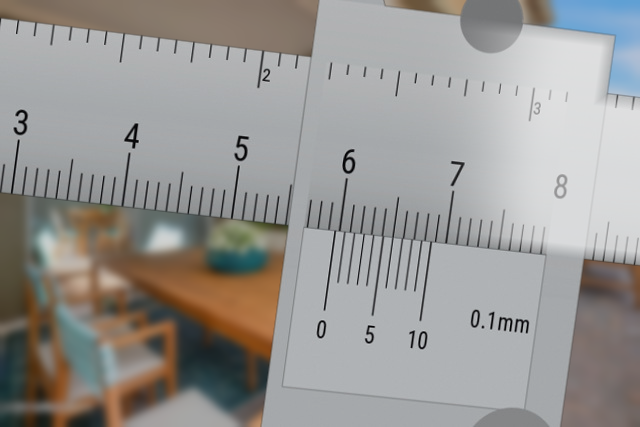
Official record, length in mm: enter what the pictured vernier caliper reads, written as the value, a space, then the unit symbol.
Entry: 59.6 mm
